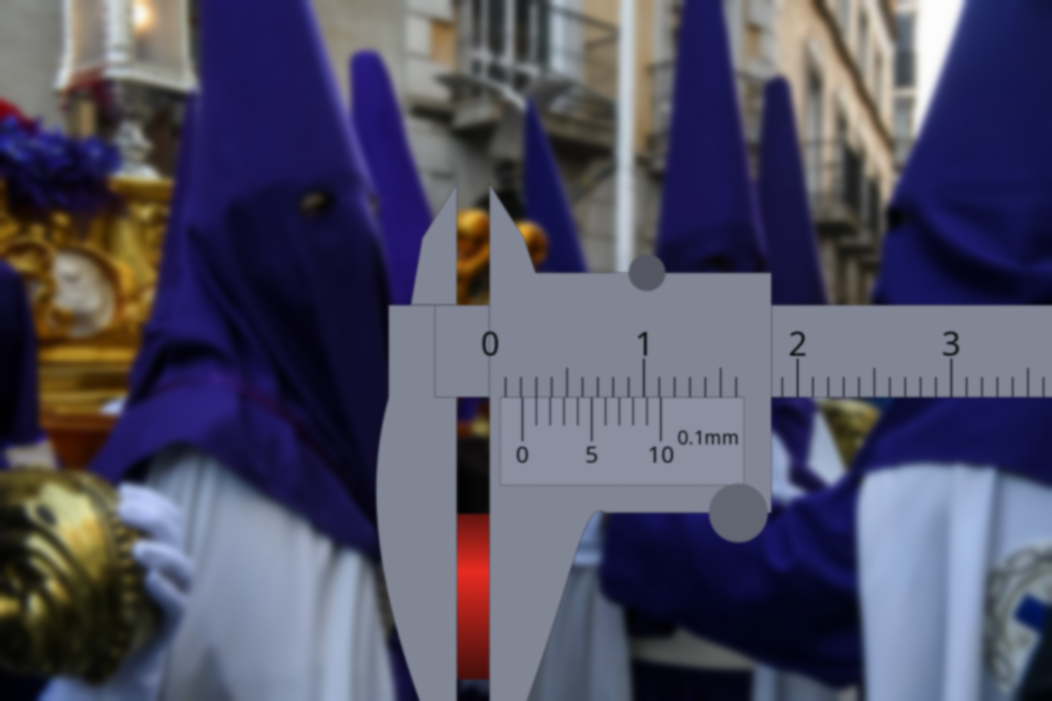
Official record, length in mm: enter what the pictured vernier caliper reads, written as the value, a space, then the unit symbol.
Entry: 2.1 mm
